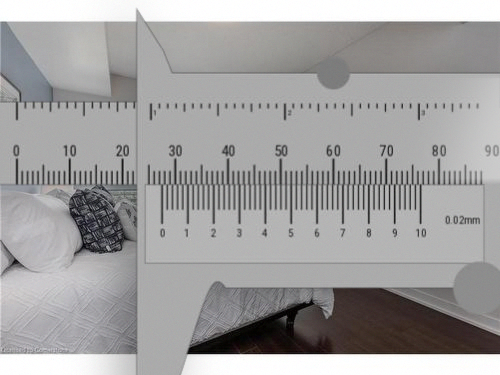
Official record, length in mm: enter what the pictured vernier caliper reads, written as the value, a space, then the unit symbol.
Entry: 27.5 mm
